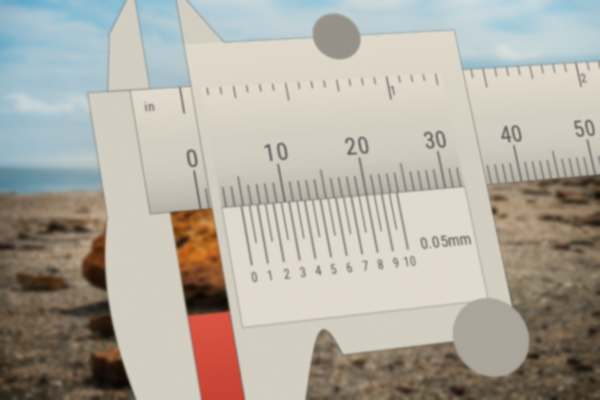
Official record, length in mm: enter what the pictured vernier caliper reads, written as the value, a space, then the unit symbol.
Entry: 4.8 mm
